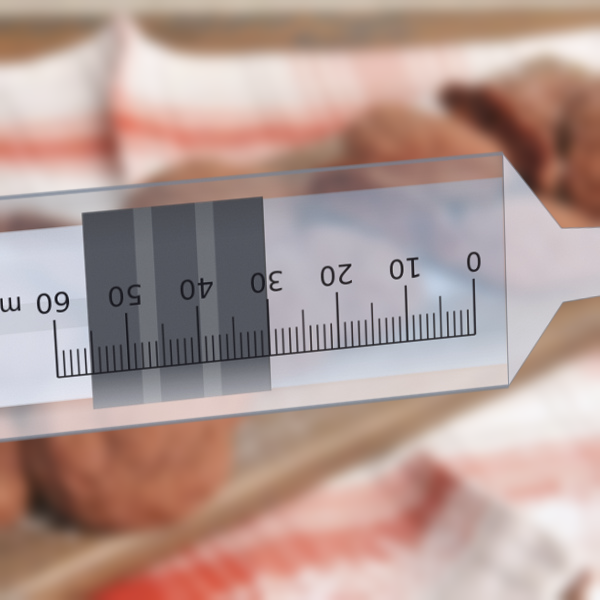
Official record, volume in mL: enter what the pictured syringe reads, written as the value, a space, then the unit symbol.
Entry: 30 mL
